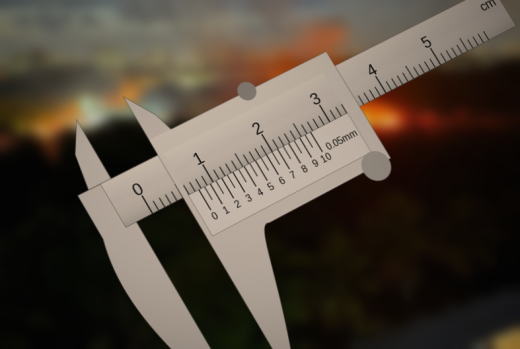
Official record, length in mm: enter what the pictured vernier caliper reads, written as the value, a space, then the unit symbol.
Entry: 7.6 mm
